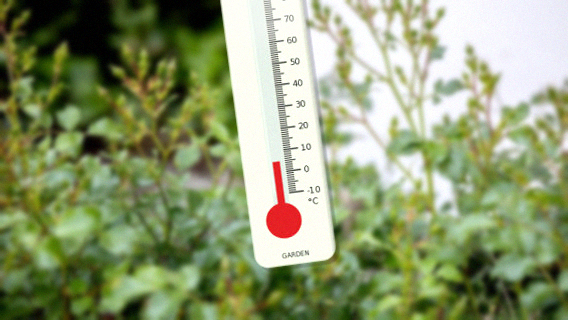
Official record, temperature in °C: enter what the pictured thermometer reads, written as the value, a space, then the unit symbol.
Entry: 5 °C
